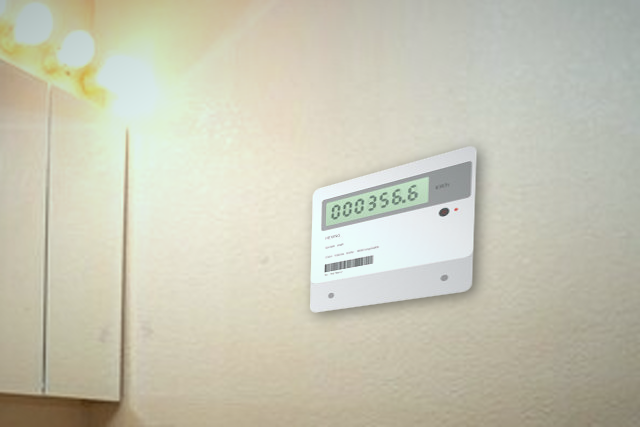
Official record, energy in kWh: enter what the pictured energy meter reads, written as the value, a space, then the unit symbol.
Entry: 356.6 kWh
